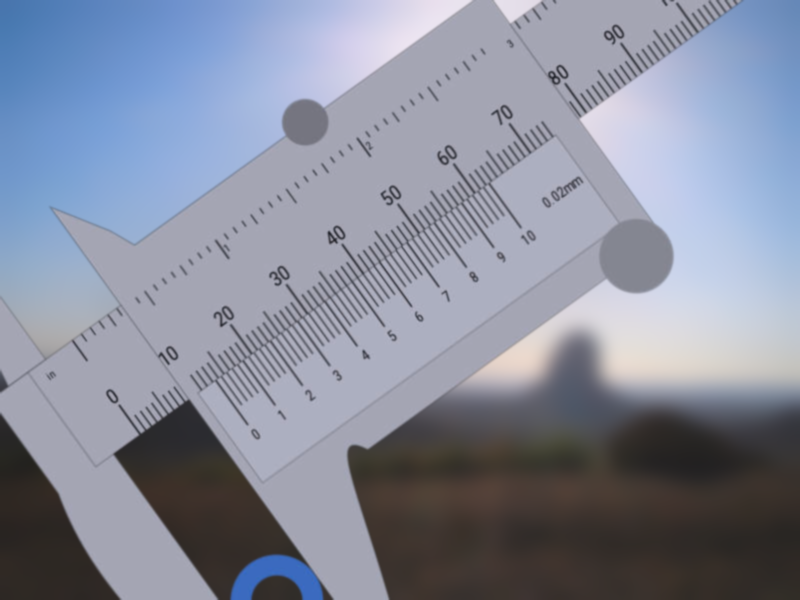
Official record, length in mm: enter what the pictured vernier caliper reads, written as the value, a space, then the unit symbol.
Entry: 13.5 mm
